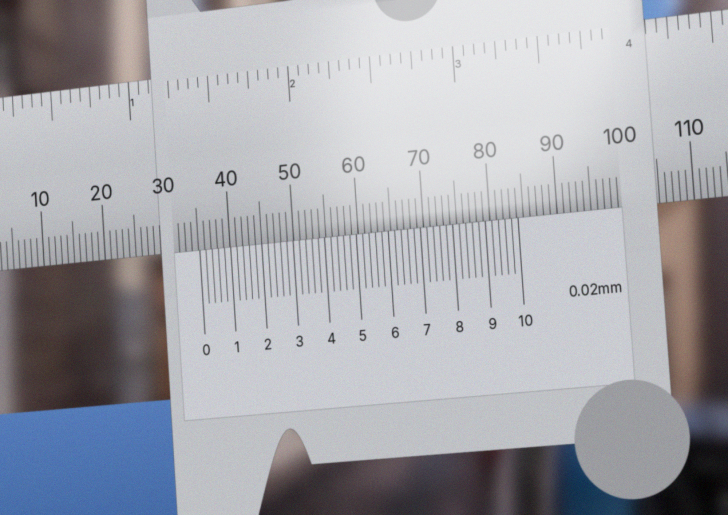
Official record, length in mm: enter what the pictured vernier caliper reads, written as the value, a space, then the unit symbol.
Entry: 35.2 mm
